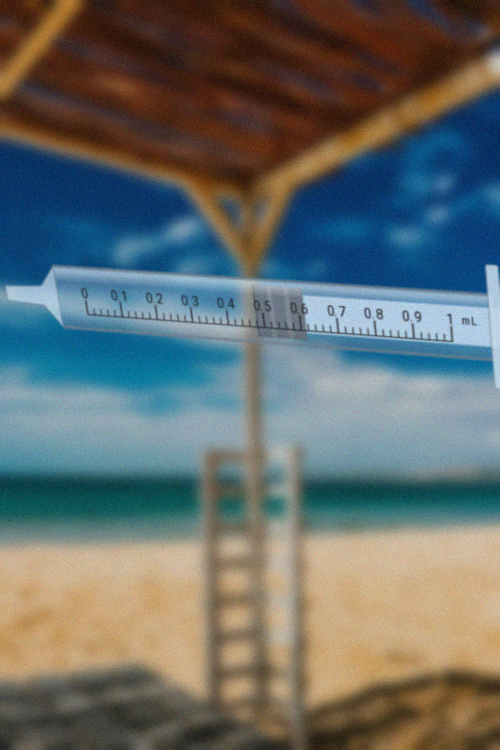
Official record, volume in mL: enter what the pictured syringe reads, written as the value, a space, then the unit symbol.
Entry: 0.48 mL
